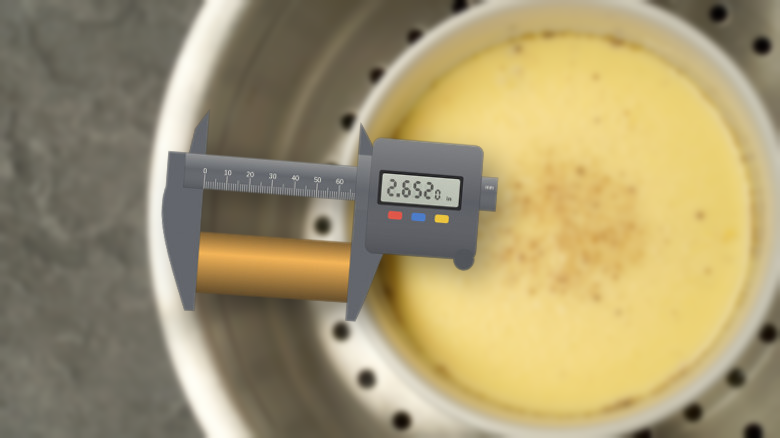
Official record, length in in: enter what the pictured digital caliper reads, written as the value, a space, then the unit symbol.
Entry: 2.6520 in
